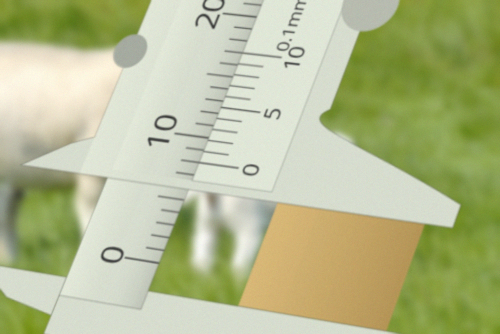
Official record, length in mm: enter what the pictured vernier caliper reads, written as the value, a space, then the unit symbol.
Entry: 8.0 mm
